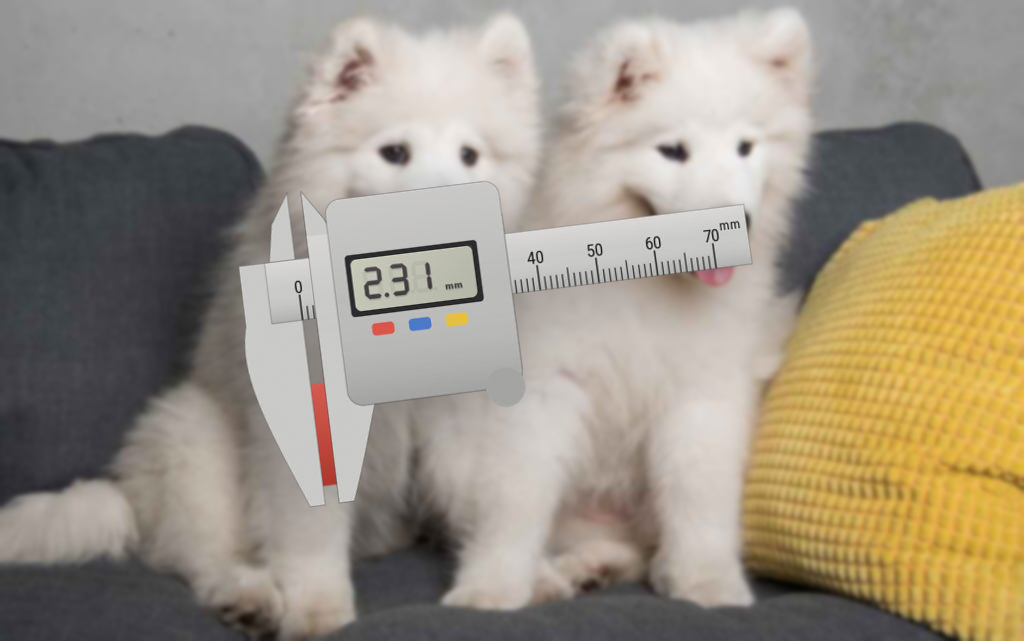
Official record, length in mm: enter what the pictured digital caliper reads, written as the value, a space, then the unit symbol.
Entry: 2.31 mm
